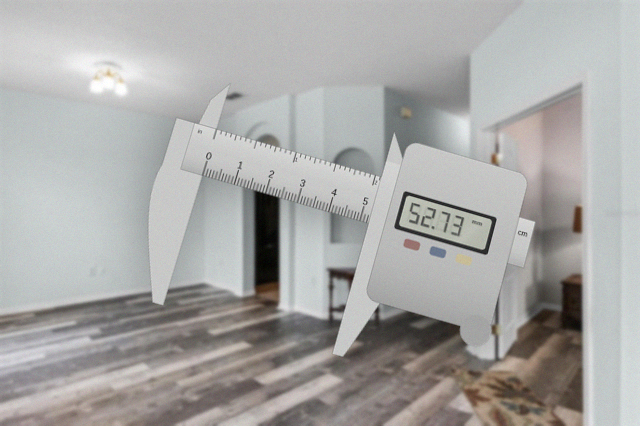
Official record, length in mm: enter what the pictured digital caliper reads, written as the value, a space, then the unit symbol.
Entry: 52.73 mm
